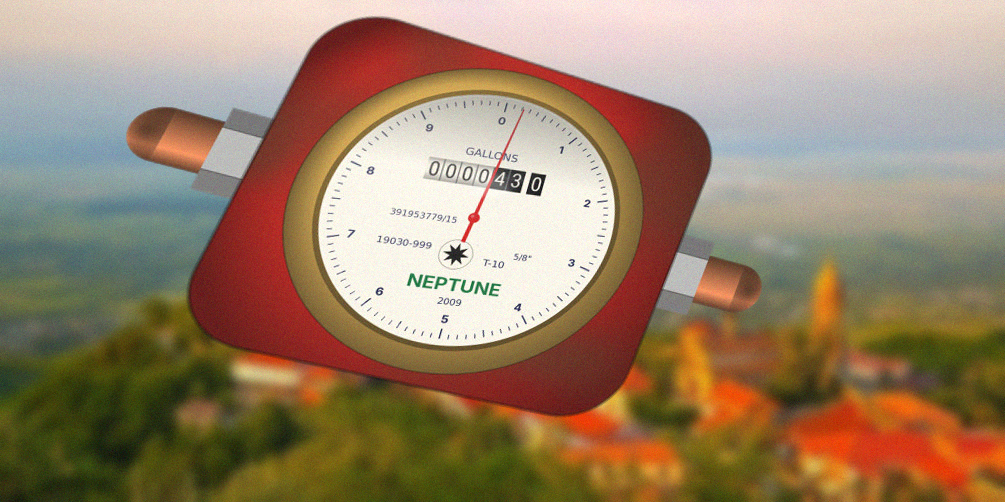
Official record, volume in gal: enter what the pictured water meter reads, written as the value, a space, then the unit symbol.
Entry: 430.2 gal
